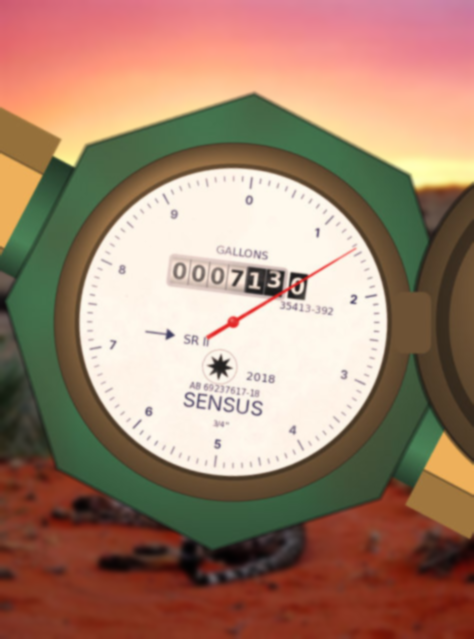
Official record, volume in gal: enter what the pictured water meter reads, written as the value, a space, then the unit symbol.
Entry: 7131.4 gal
